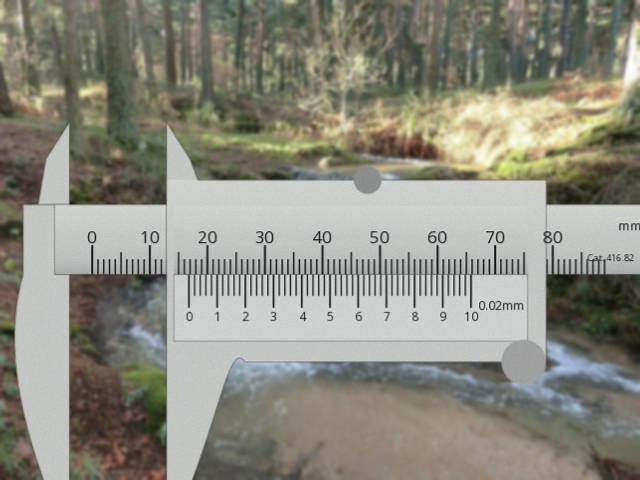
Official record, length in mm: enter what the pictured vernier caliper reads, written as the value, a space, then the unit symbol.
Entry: 16.8 mm
